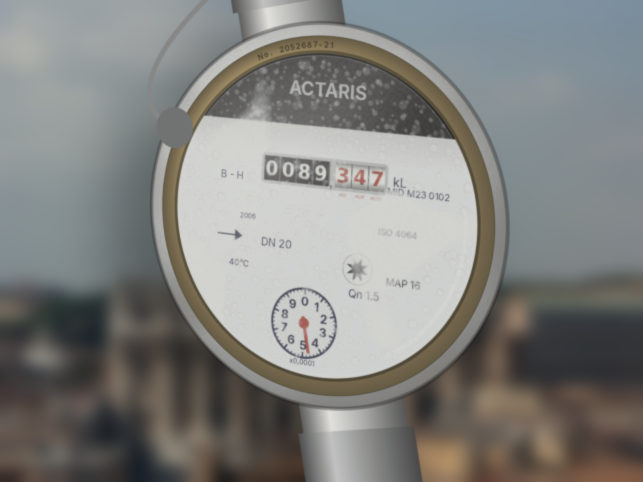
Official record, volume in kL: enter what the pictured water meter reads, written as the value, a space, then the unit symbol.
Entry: 89.3474 kL
